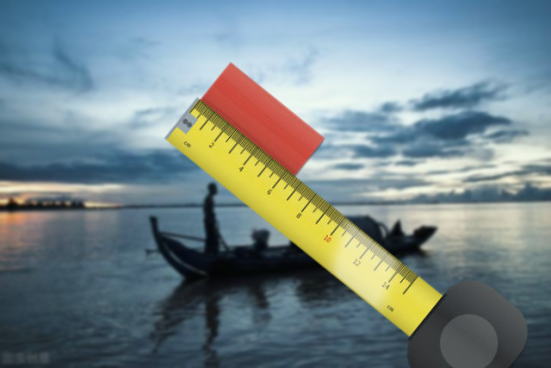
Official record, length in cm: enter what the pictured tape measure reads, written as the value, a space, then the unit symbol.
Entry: 6.5 cm
